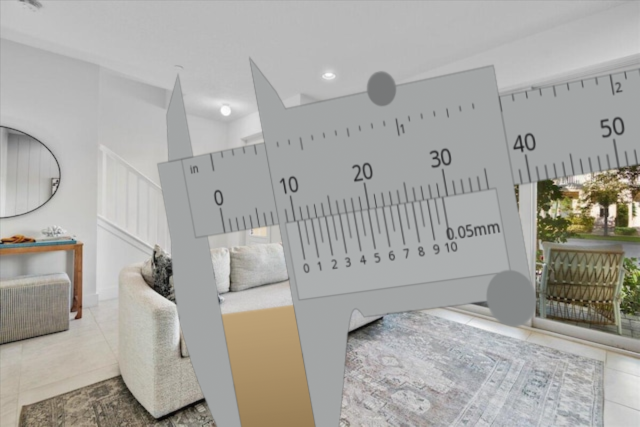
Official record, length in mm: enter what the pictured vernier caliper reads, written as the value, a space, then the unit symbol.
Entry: 10.4 mm
